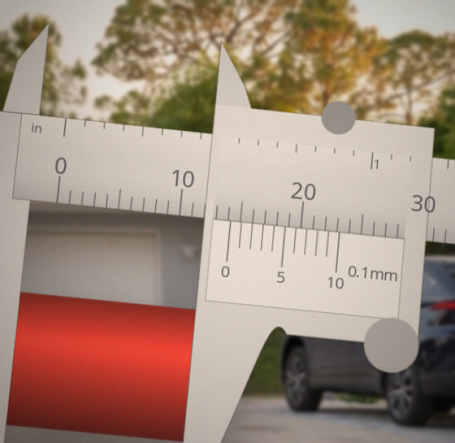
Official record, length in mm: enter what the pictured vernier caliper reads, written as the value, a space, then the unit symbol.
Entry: 14.2 mm
